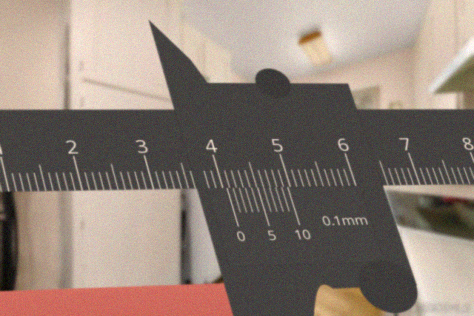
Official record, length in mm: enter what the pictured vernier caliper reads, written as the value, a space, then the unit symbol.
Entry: 40.6 mm
